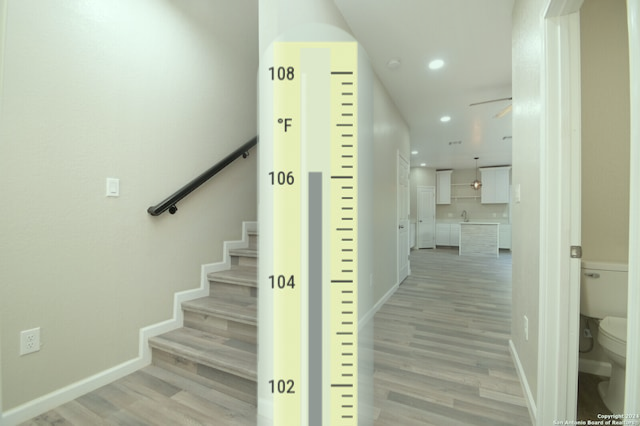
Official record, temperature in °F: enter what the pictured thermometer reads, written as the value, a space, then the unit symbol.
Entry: 106.1 °F
